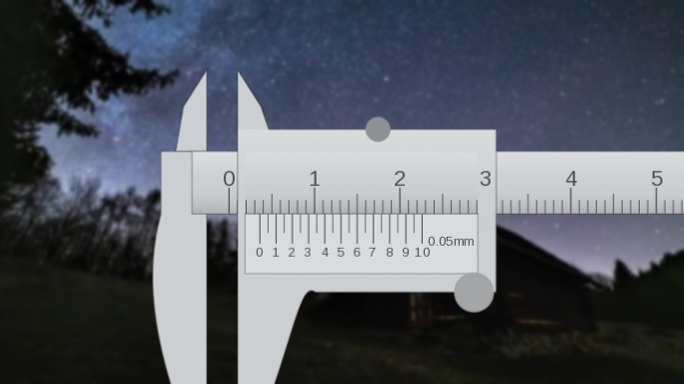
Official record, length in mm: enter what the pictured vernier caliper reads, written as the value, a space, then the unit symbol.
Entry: 3.6 mm
